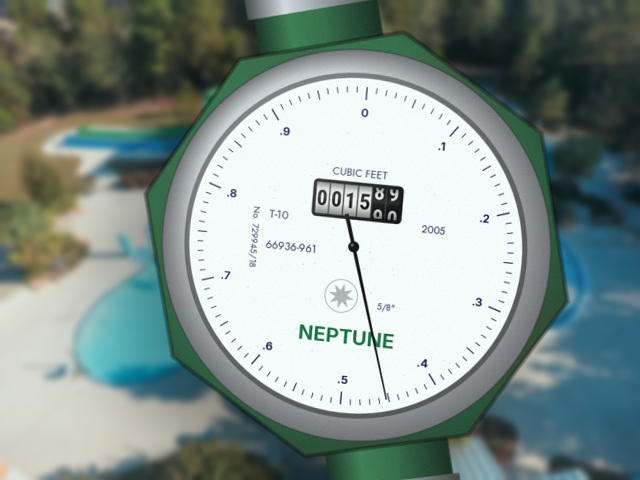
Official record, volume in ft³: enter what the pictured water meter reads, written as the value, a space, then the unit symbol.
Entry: 1589.45 ft³
